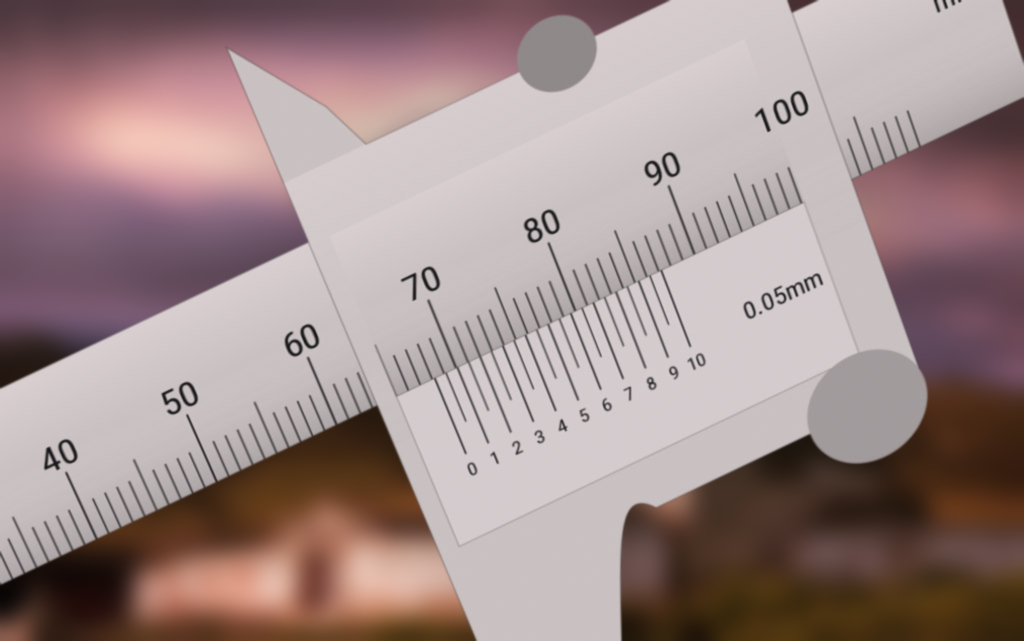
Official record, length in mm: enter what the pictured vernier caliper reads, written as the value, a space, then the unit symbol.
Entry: 68.2 mm
